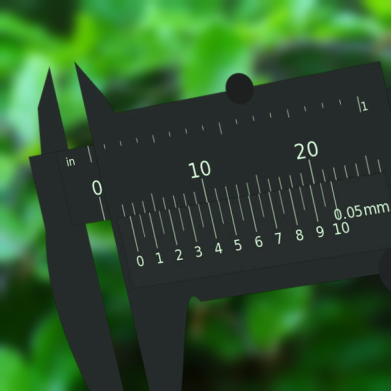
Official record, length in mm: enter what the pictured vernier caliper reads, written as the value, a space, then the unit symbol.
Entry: 2.5 mm
